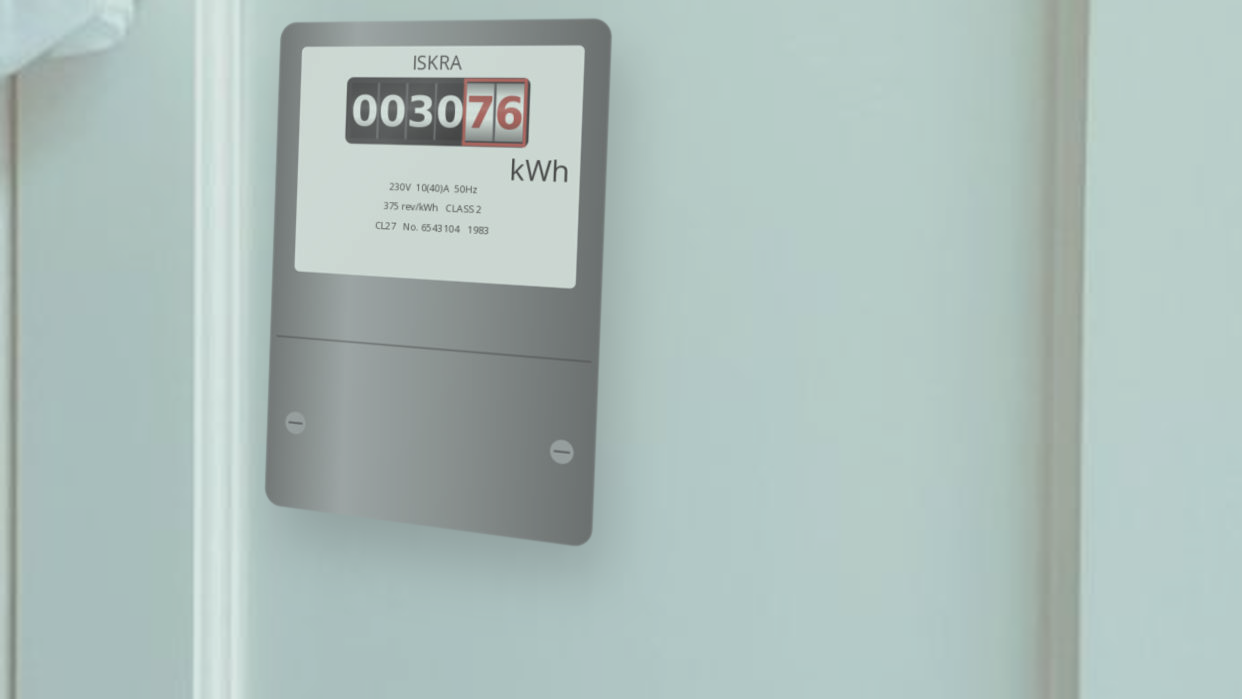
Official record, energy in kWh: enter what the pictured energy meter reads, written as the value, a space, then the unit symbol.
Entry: 30.76 kWh
